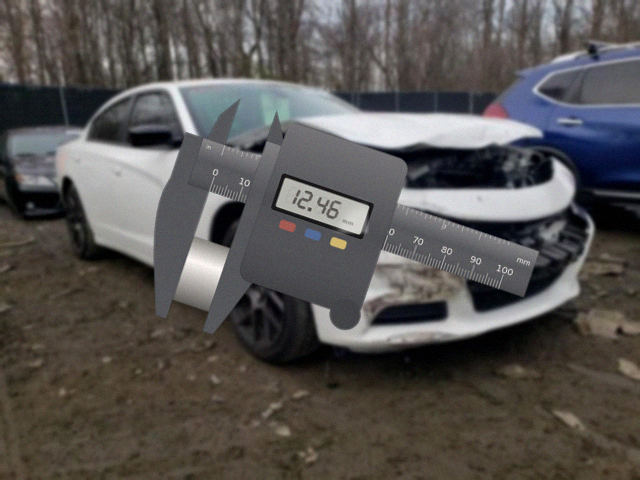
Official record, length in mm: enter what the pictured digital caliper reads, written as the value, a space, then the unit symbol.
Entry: 12.46 mm
